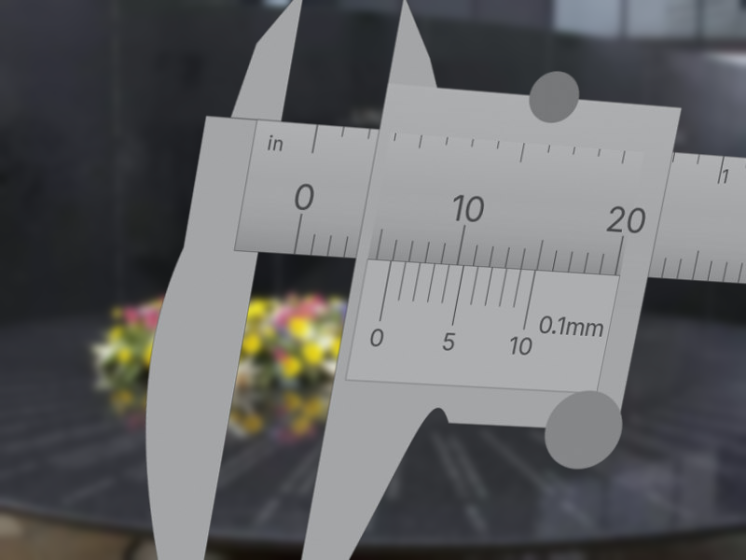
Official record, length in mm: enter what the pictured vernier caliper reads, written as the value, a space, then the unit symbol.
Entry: 5.9 mm
